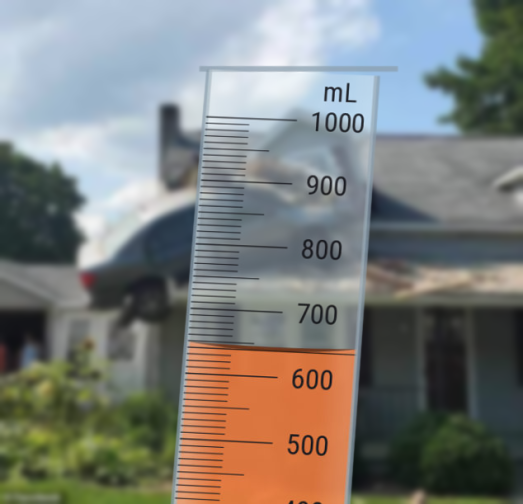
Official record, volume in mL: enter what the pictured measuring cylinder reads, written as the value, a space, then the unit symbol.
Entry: 640 mL
